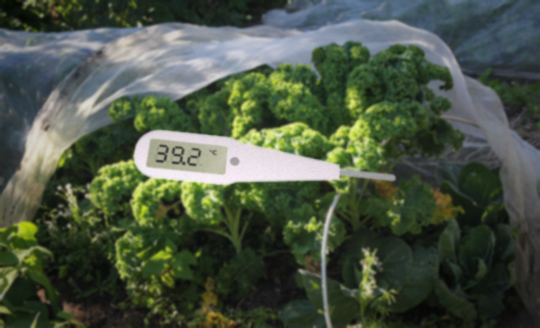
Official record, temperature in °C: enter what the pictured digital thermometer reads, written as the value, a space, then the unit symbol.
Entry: 39.2 °C
